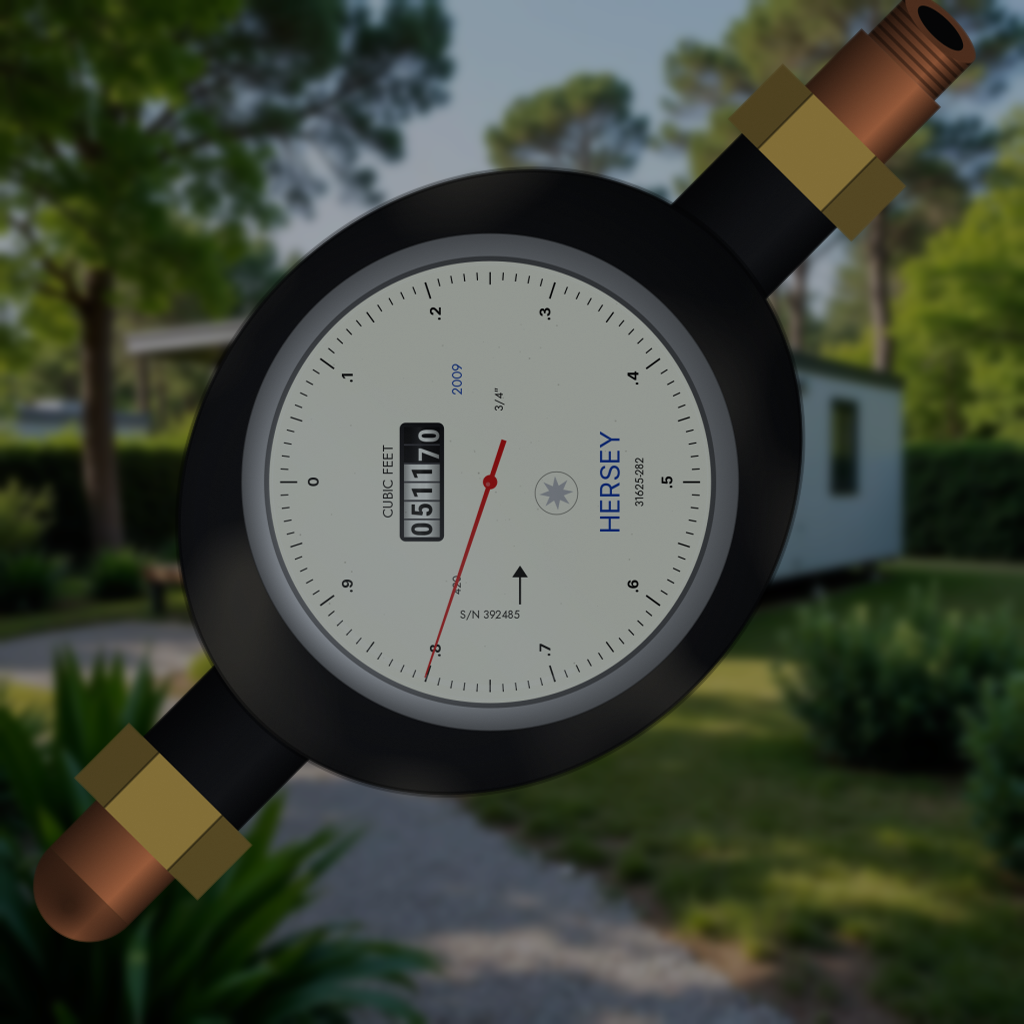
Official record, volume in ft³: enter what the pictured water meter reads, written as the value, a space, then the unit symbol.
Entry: 51169.80 ft³
